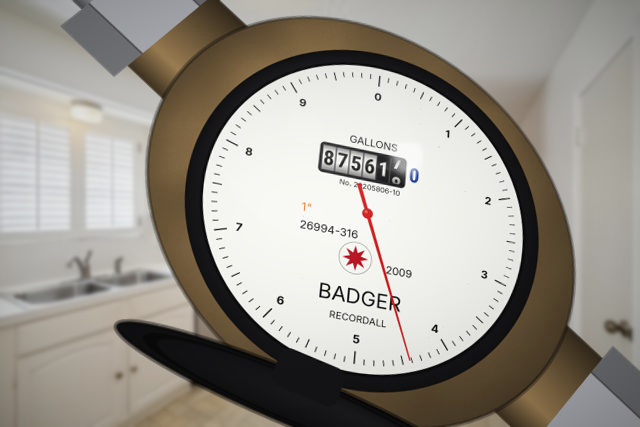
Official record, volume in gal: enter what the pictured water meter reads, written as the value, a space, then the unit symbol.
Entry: 8756174.4 gal
